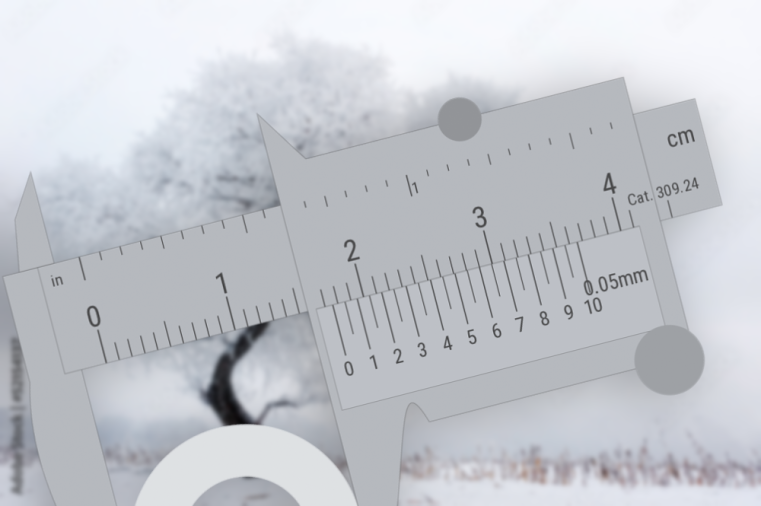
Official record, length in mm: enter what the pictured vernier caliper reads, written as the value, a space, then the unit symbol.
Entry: 17.6 mm
